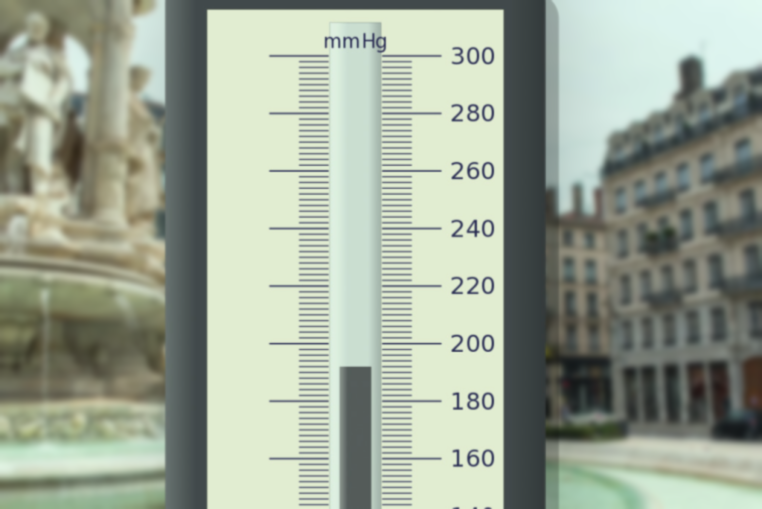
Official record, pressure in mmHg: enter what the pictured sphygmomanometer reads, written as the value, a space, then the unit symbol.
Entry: 192 mmHg
